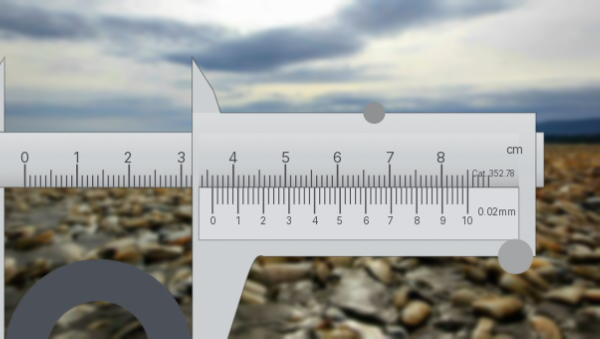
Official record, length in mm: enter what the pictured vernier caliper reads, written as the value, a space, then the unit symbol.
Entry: 36.0 mm
